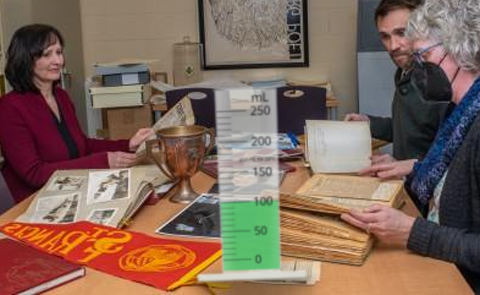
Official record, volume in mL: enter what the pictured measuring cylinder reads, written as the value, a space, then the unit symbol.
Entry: 100 mL
